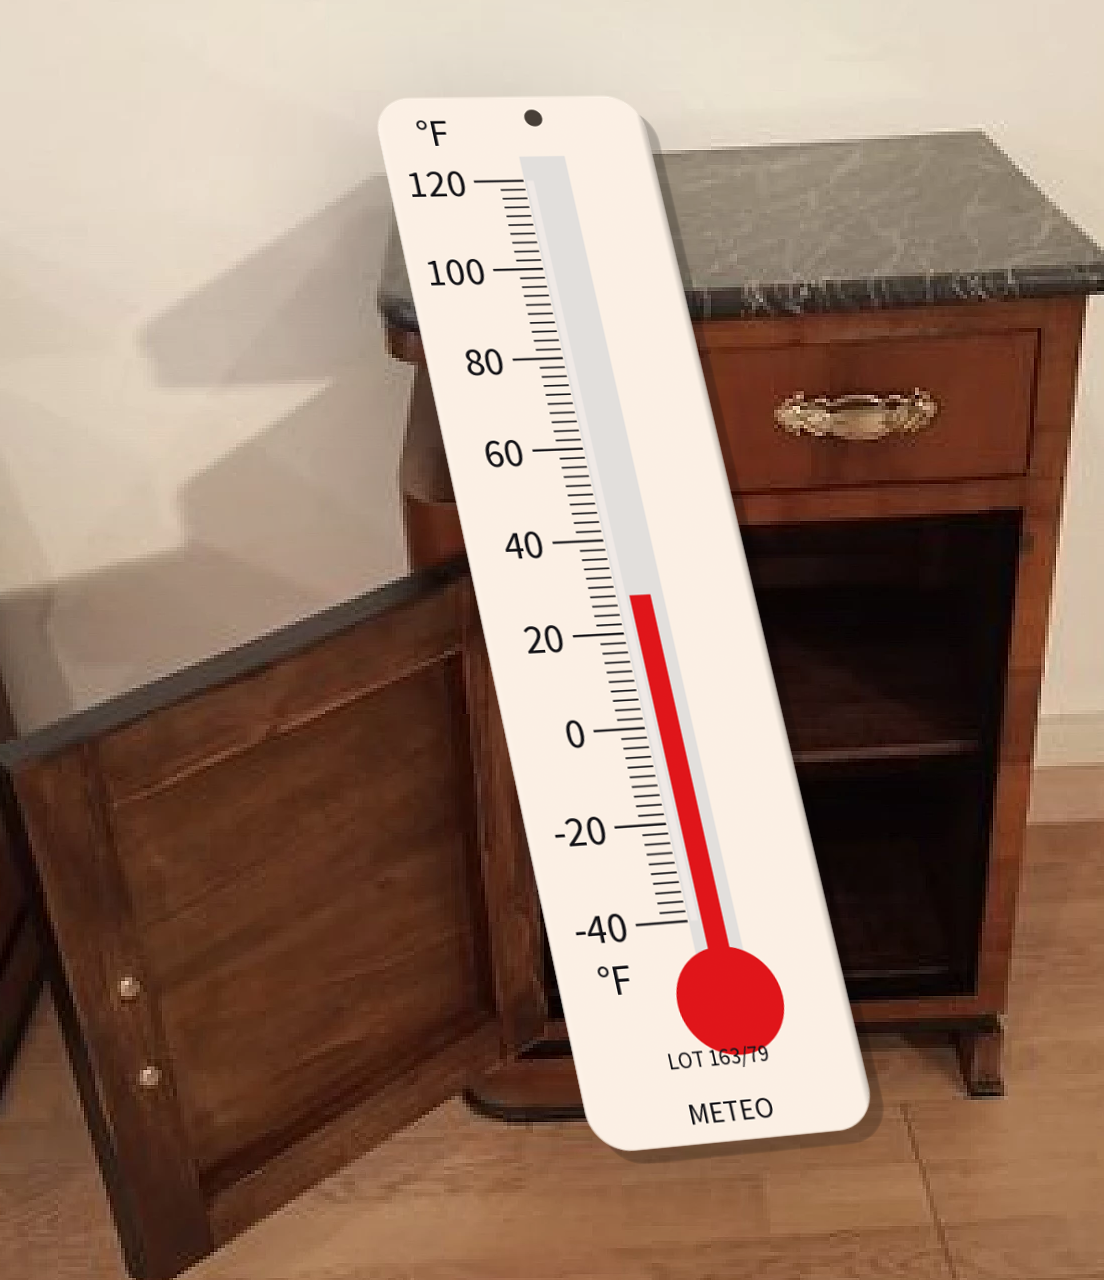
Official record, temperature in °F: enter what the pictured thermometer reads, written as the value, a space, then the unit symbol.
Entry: 28 °F
